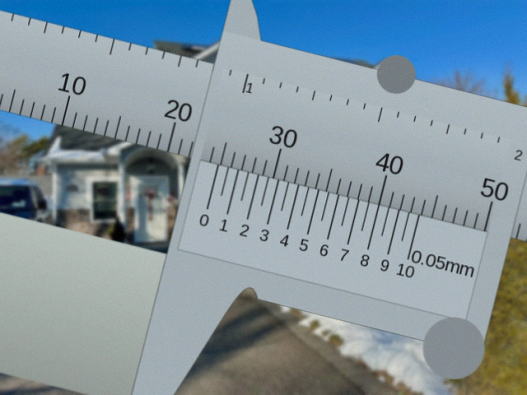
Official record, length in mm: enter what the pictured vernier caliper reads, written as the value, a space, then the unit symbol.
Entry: 24.8 mm
